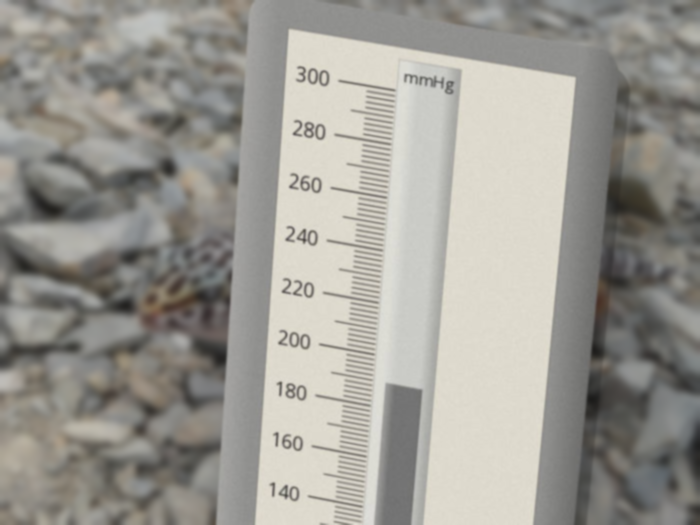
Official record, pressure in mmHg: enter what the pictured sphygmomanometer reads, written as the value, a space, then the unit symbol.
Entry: 190 mmHg
